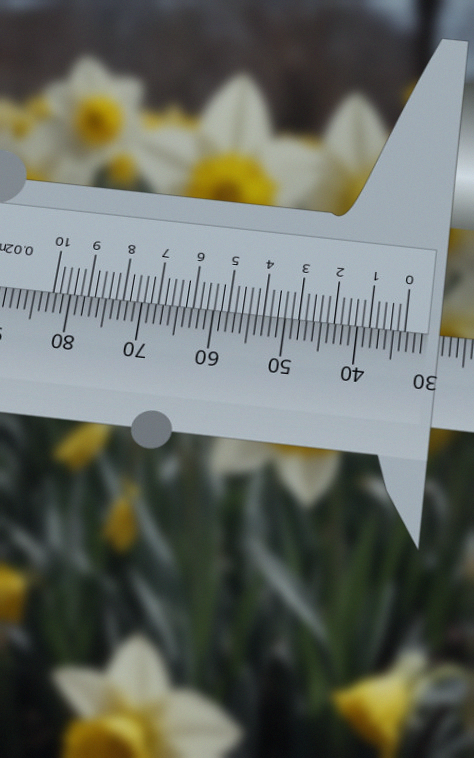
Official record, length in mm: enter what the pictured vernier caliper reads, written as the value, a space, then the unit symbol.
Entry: 33.4 mm
